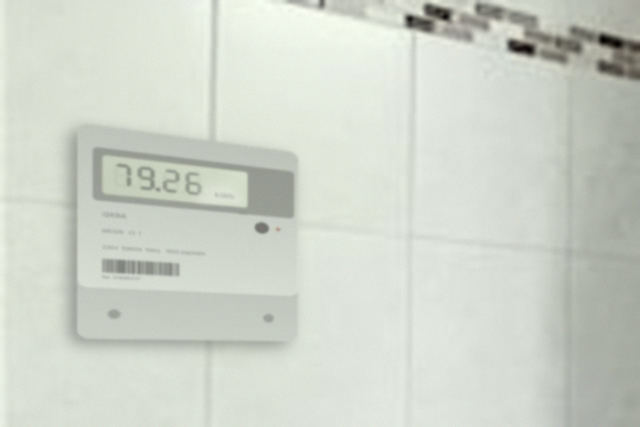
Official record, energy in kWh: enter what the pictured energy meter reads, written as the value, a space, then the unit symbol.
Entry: 79.26 kWh
